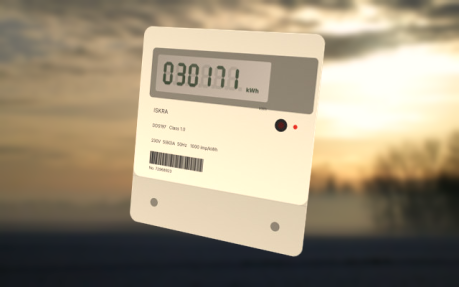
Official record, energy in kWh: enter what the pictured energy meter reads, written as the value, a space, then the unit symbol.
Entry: 30171 kWh
